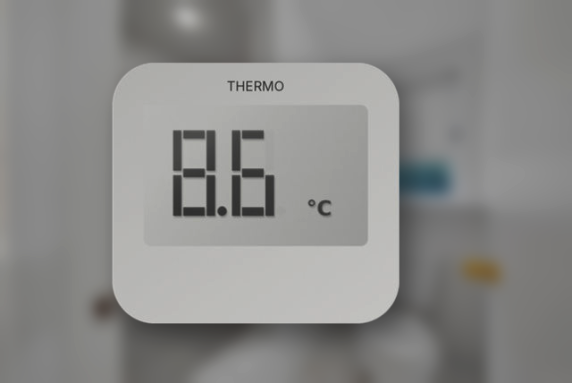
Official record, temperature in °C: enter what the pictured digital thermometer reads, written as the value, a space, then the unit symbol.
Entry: 8.6 °C
